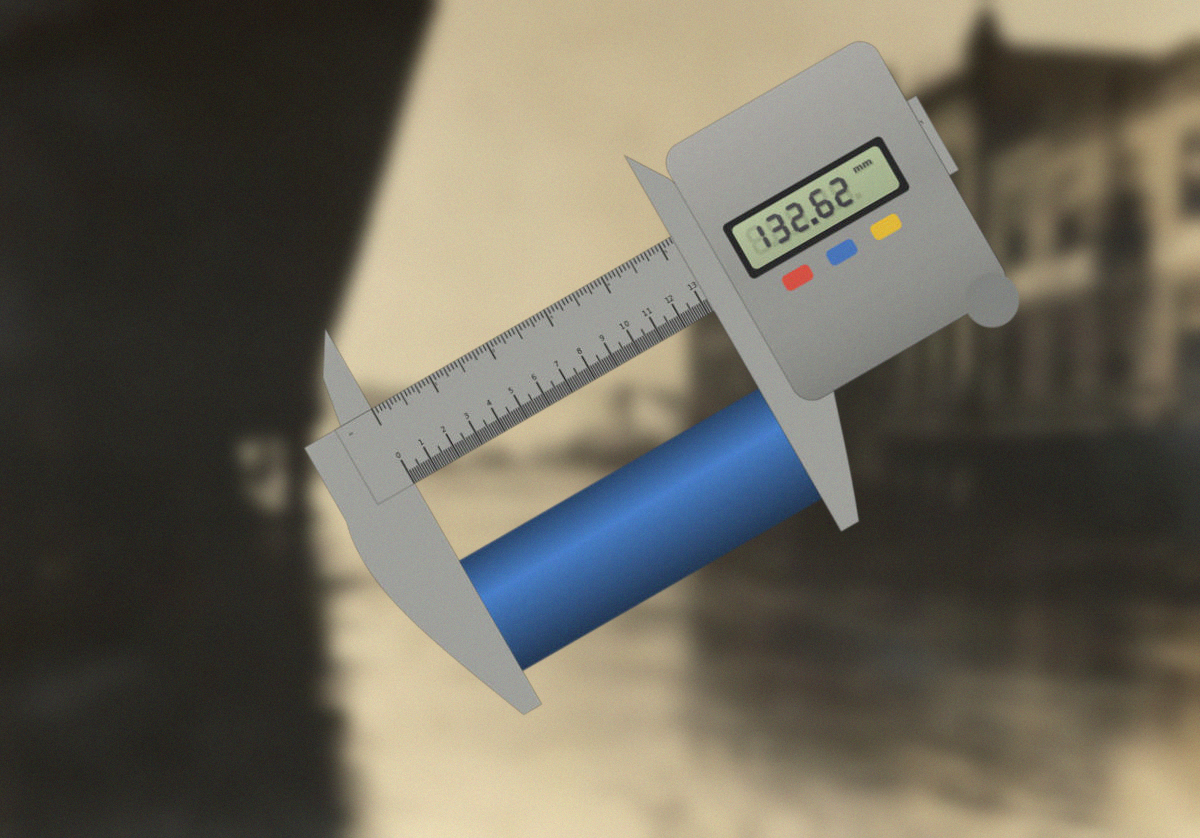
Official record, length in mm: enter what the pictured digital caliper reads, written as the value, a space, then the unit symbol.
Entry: 132.62 mm
